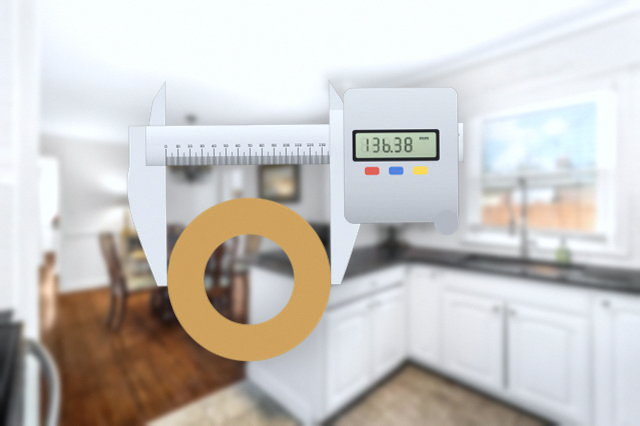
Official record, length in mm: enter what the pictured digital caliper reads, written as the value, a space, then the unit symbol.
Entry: 136.38 mm
